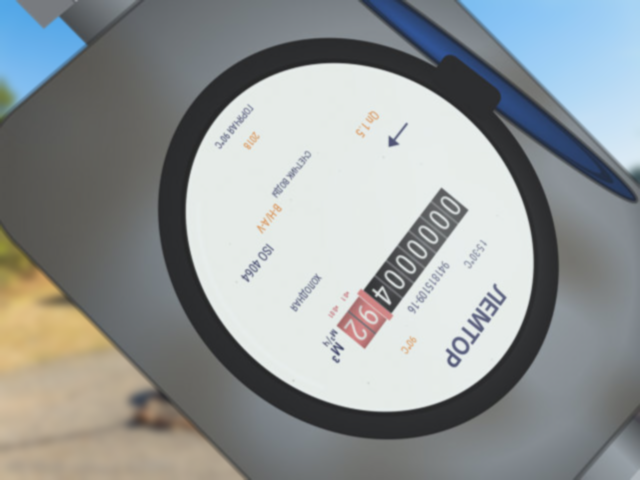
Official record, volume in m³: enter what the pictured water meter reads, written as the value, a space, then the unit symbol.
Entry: 4.92 m³
